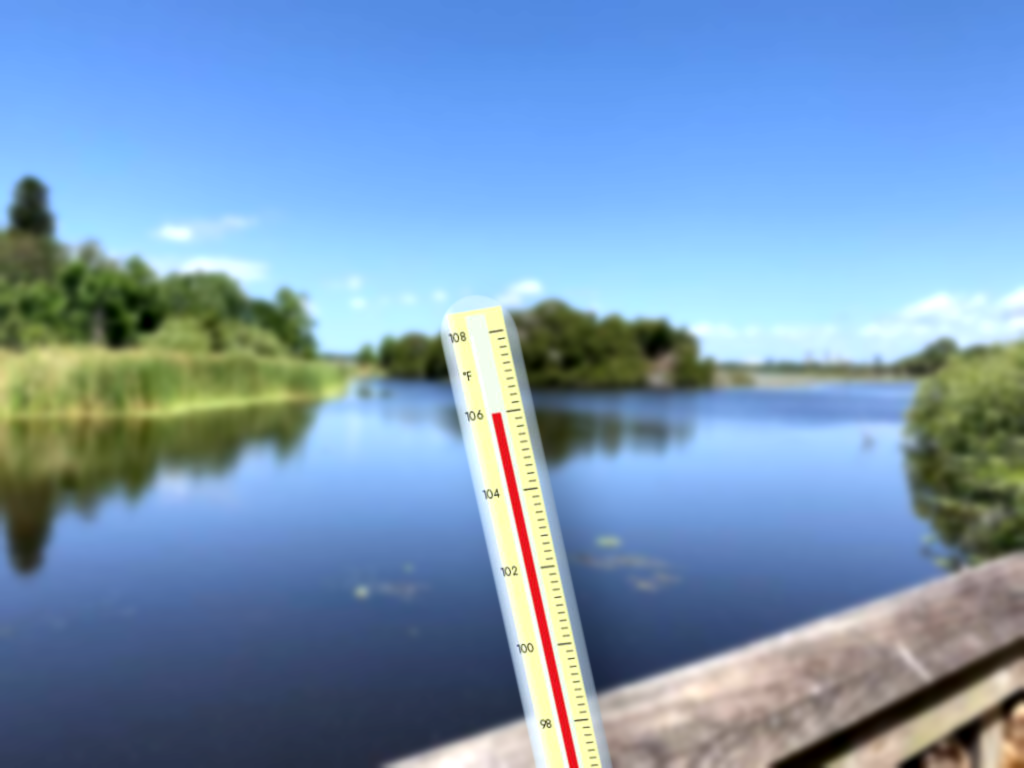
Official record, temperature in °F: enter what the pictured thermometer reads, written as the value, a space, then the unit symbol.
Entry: 106 °F
